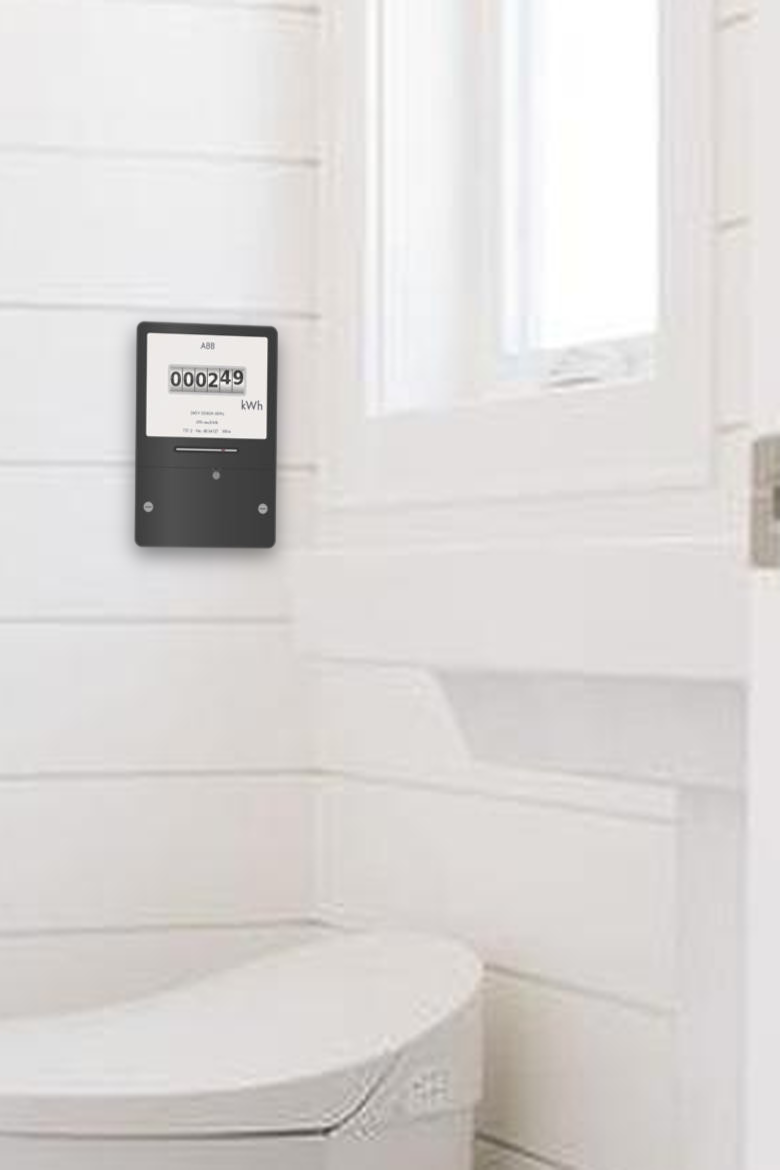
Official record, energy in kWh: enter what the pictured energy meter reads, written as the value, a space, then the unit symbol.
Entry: 249 kWh
